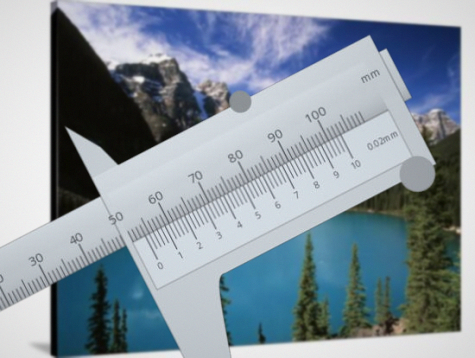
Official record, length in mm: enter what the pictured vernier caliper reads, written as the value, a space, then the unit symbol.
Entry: 54.0 mm
